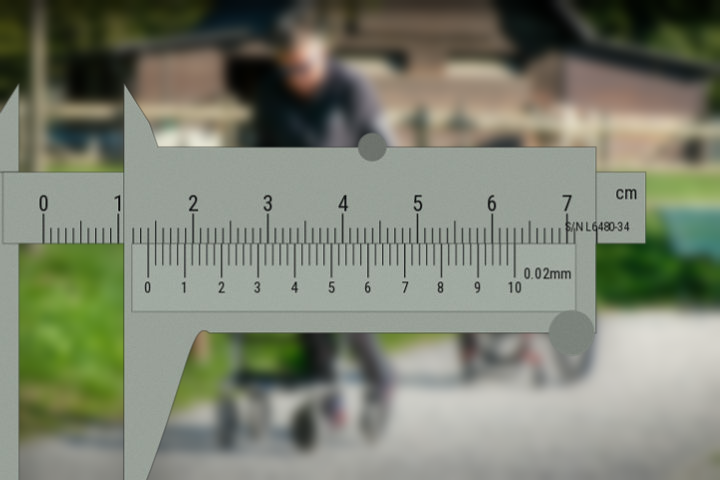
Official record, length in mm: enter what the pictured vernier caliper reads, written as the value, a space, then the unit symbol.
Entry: 14.0 mm
